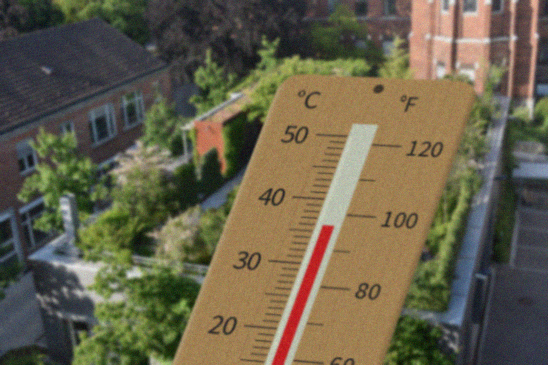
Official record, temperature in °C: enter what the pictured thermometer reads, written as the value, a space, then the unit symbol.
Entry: 36 °C
